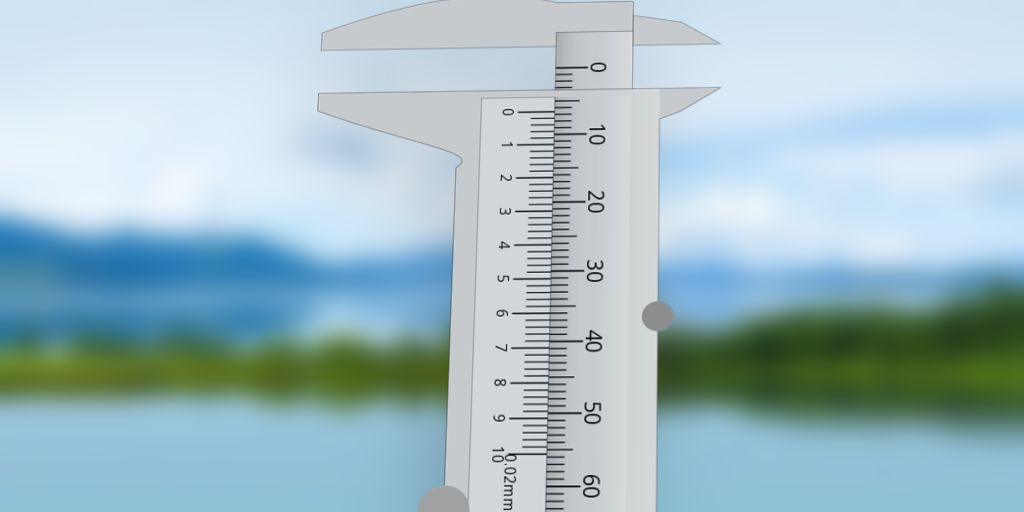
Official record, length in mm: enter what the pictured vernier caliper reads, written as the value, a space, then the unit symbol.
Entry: 6.6 mm
